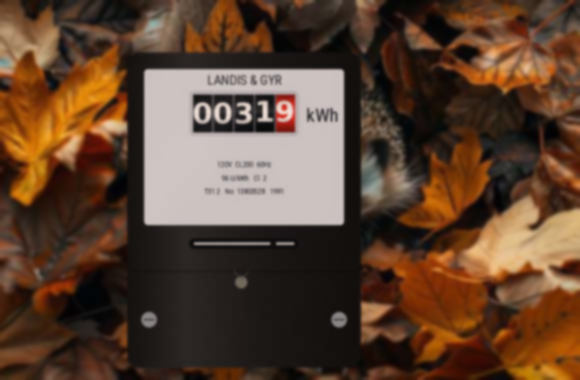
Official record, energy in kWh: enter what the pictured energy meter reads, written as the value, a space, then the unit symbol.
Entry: 31.9 kWh
